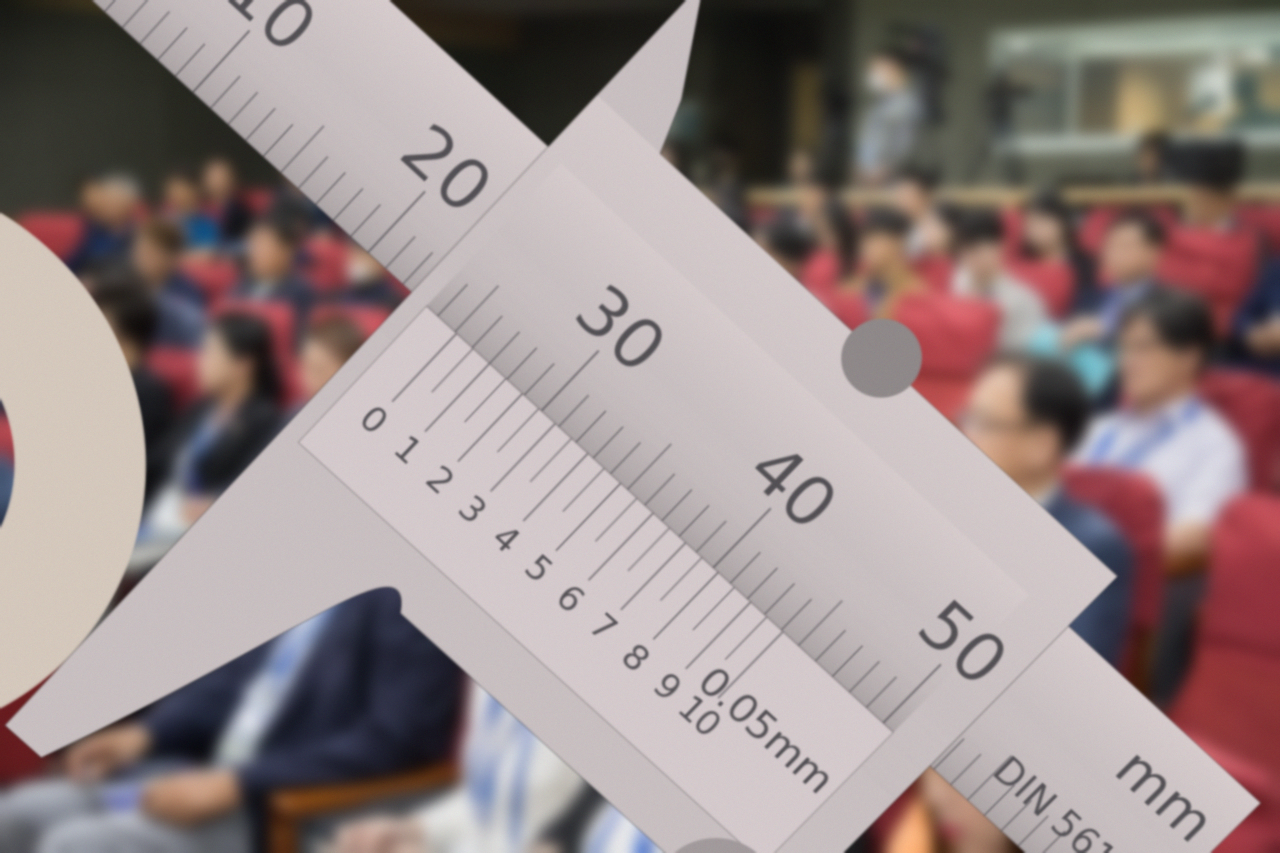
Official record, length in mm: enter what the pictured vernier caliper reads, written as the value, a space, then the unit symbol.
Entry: 25.1 mm
